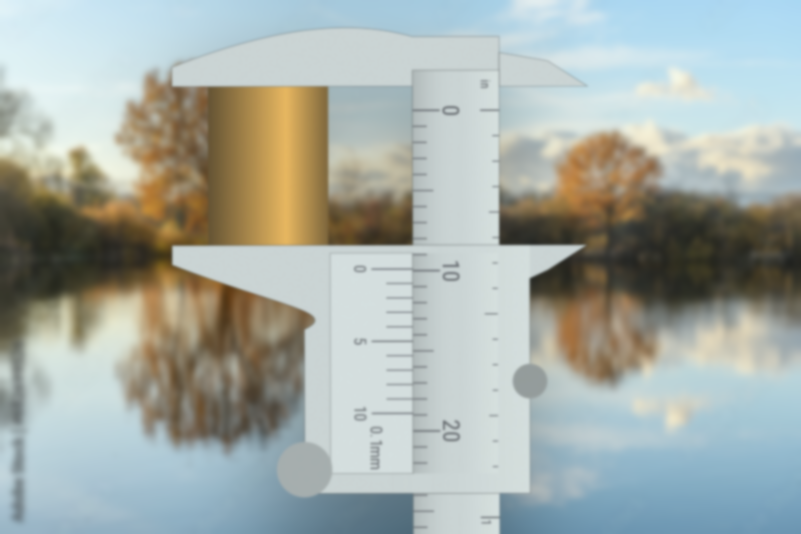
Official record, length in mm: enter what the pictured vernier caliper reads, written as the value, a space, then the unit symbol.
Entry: 9.9 mm
